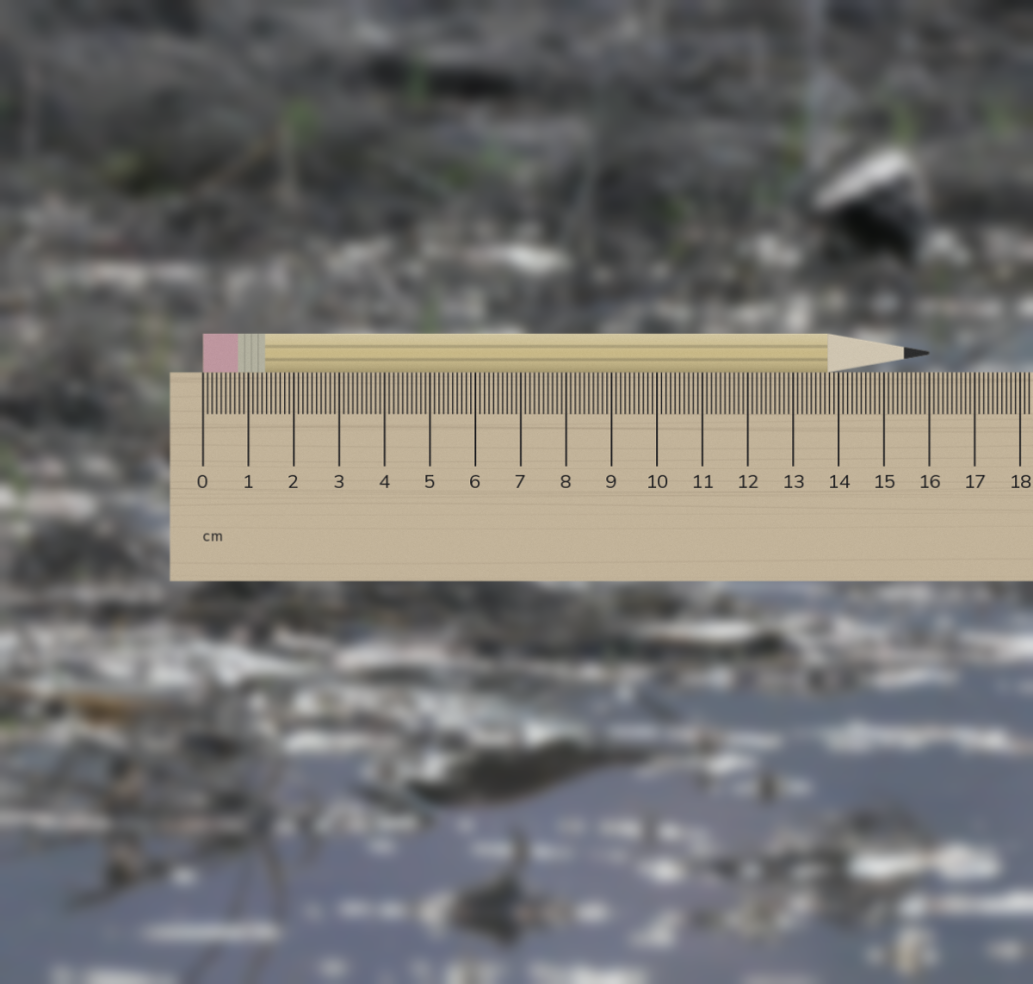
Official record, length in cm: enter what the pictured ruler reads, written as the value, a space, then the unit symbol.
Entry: 16 cm
